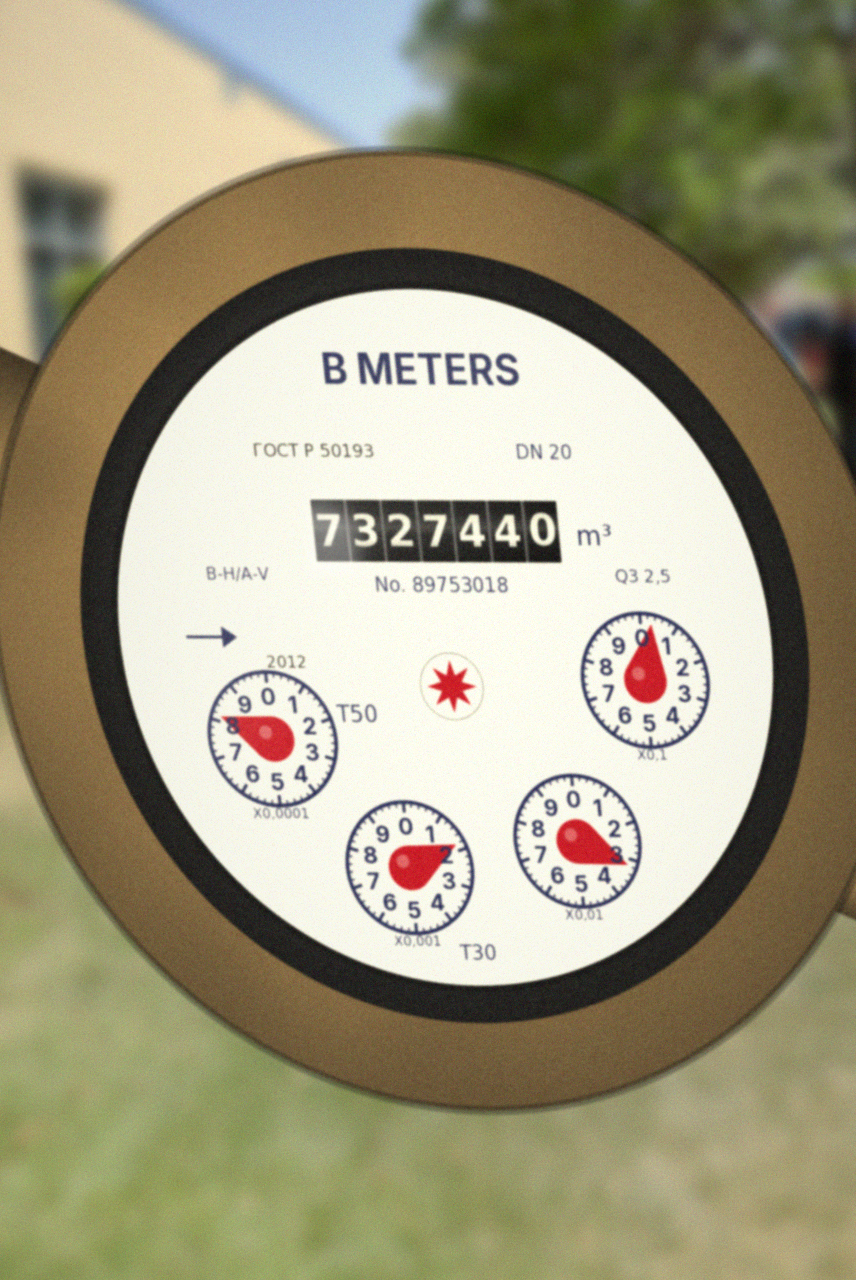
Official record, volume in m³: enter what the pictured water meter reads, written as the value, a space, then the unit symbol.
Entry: 7327440.0318 m³
